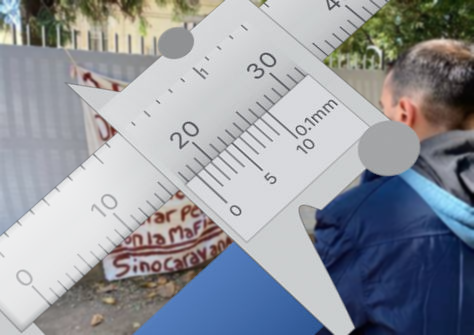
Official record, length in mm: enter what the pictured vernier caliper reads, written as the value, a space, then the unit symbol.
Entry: 18.0 mm
